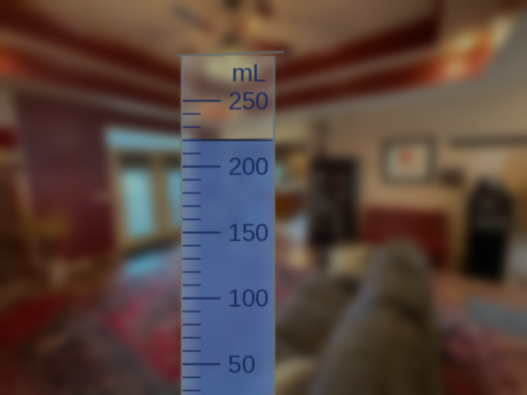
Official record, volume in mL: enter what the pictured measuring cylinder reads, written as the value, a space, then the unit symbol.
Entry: 220 mL
